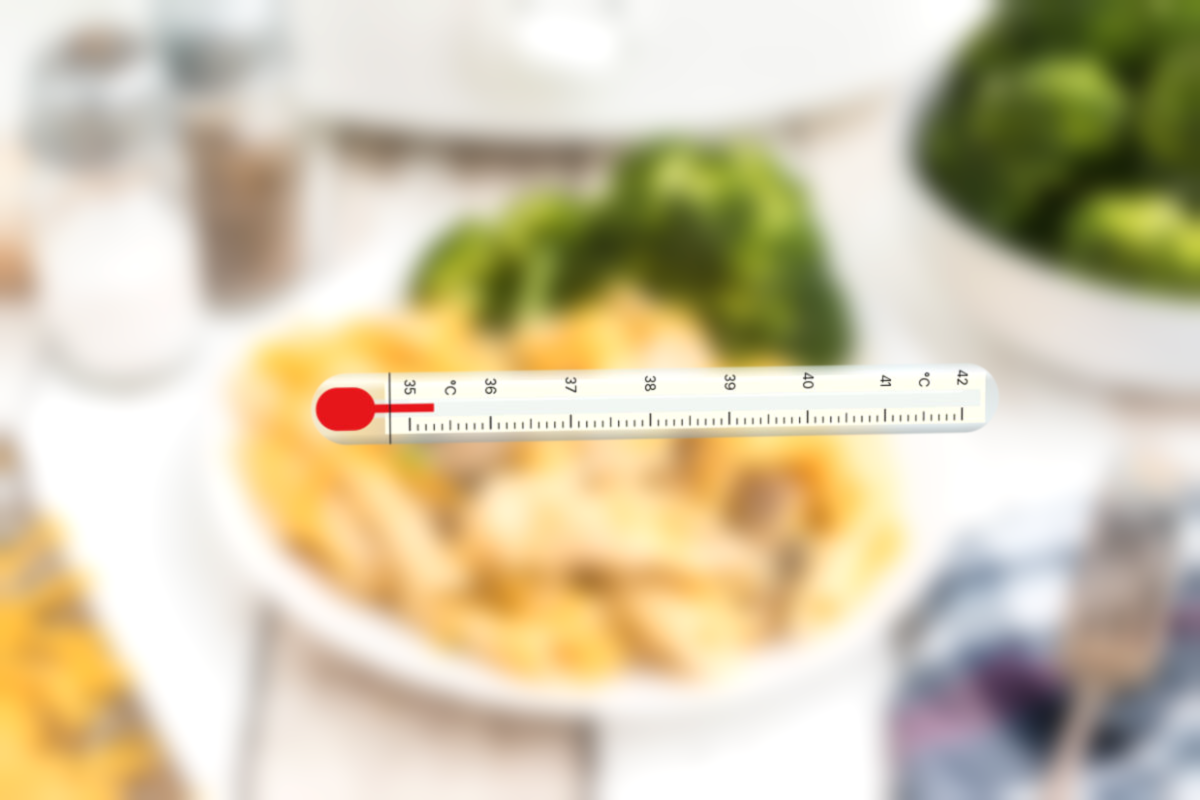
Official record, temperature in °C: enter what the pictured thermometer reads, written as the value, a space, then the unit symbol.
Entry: 35.3 °C
